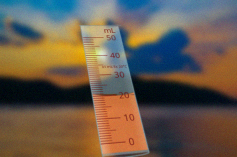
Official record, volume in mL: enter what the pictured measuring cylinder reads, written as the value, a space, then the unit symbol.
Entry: 20 mL
